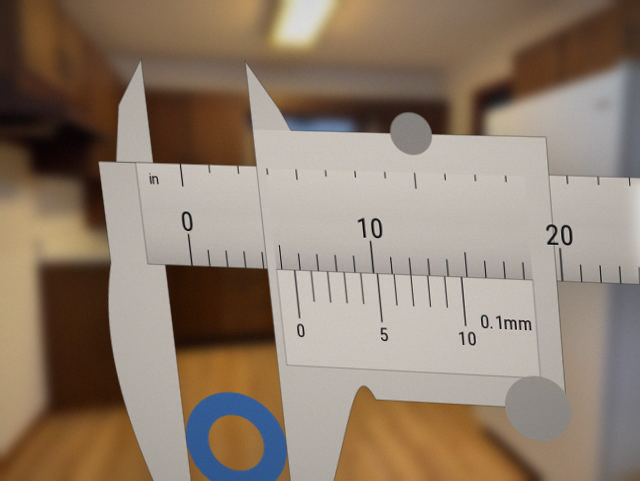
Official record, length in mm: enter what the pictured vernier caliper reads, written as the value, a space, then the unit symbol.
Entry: 5.7 mm
